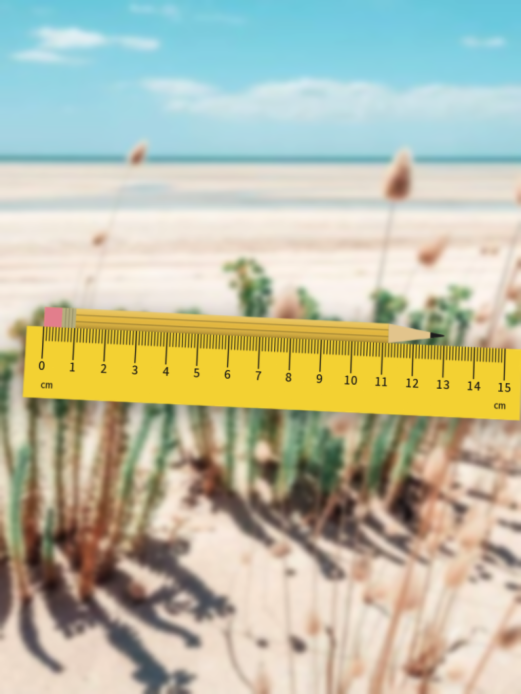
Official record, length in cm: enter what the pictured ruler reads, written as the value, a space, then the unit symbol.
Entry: 13 cm
